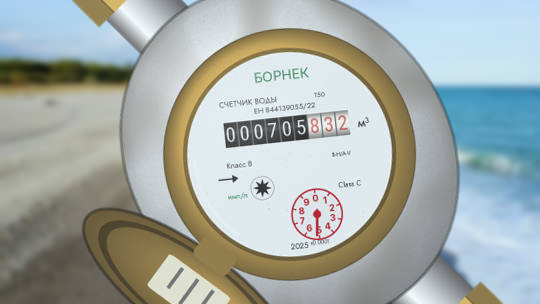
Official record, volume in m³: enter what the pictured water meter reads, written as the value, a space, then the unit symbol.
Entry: 705.8325 m³
